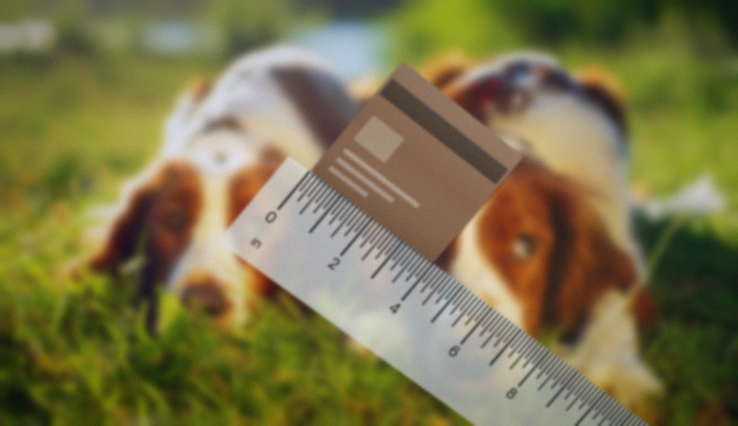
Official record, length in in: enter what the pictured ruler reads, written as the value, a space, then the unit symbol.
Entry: 4 in
